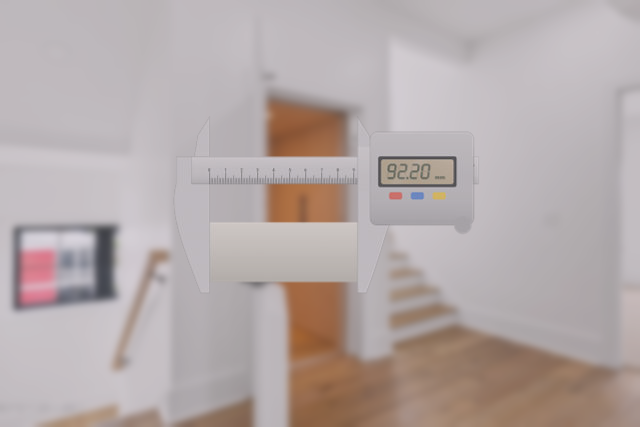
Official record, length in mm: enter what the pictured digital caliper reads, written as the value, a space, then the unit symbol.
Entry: 92.20 mm
